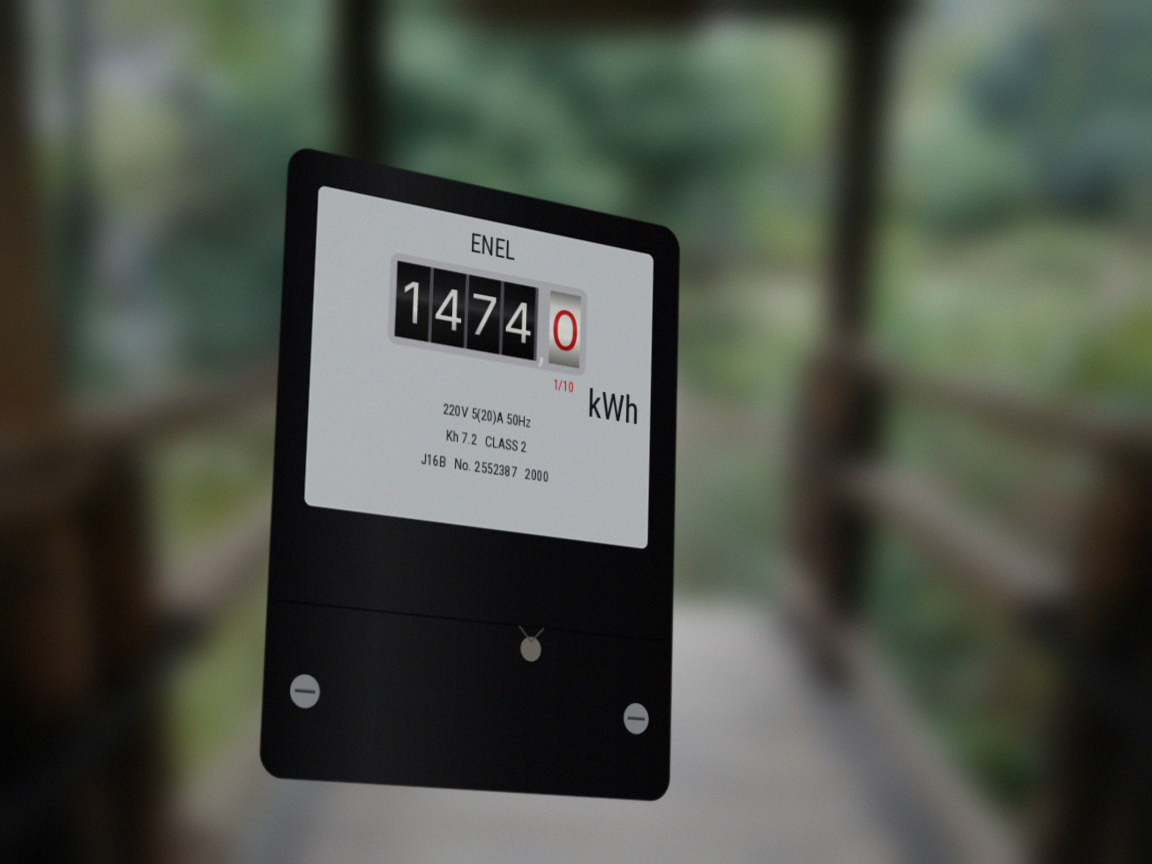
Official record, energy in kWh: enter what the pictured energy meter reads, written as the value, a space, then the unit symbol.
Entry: 1474.0 kWh
